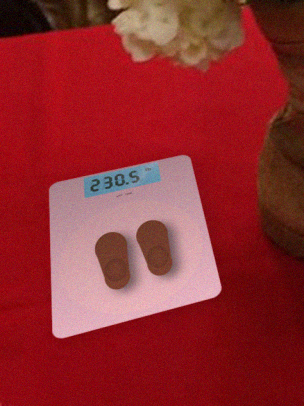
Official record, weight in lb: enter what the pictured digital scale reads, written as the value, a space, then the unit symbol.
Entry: 230.5 lb
